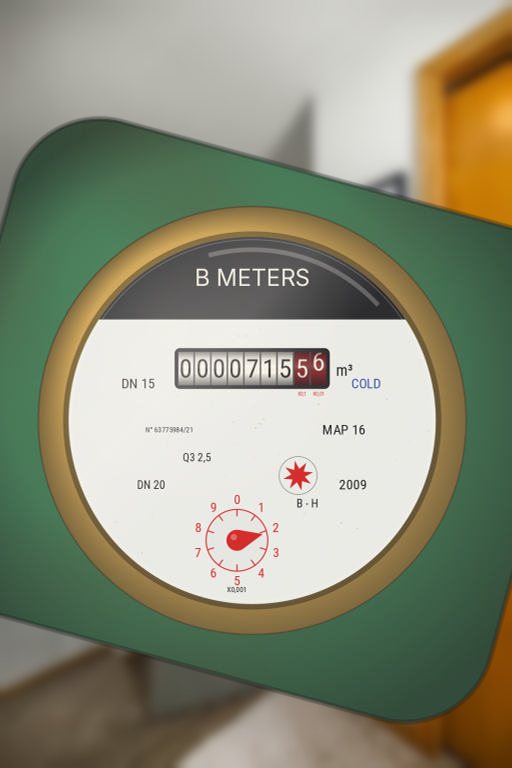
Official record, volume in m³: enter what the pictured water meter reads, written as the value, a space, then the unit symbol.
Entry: 715.562 m³
